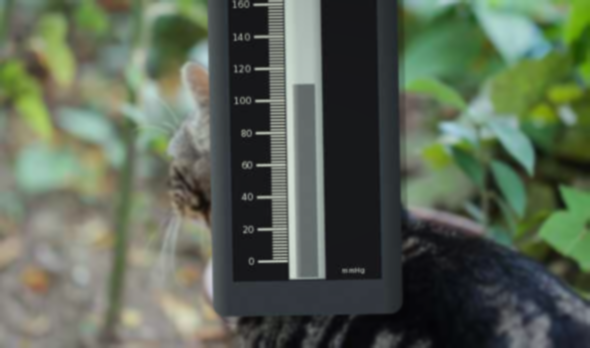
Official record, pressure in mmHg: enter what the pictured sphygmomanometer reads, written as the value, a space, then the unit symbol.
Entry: 110 mmHg
